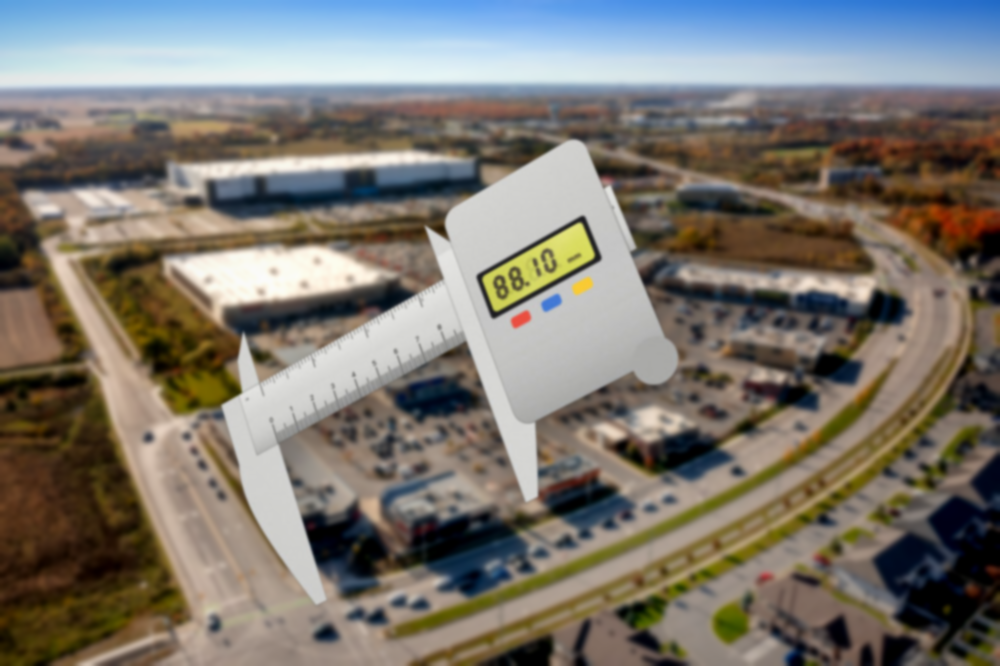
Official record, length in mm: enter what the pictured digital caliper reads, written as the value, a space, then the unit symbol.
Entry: 88.10 mm
